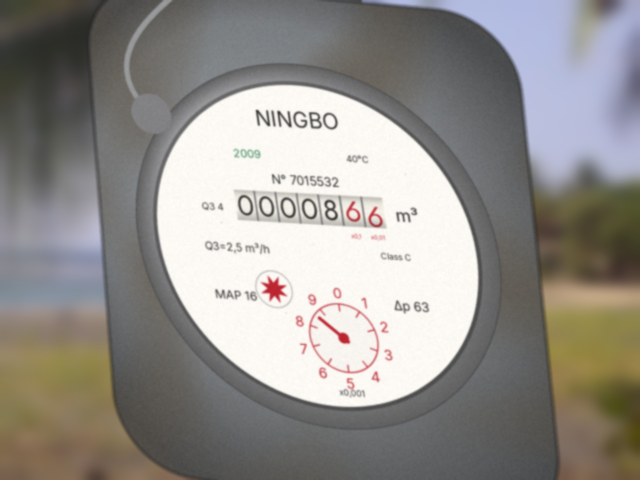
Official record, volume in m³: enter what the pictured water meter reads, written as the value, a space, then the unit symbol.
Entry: 8.658 m³
